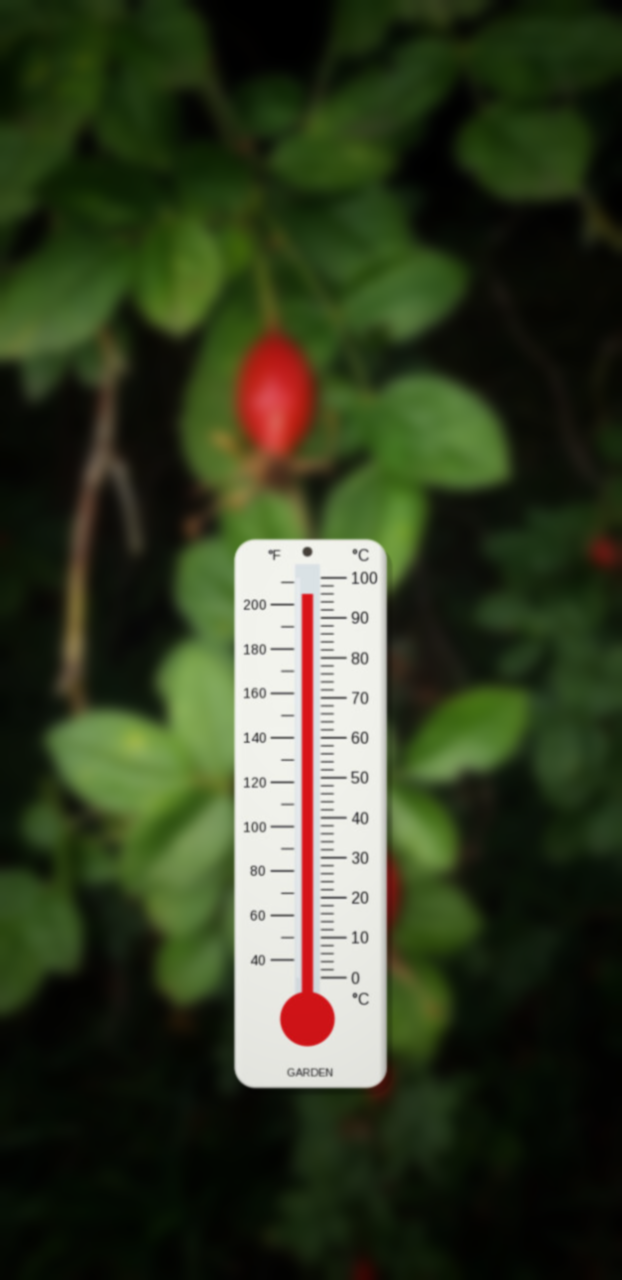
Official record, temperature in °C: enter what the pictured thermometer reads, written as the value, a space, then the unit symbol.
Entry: 96 °C
